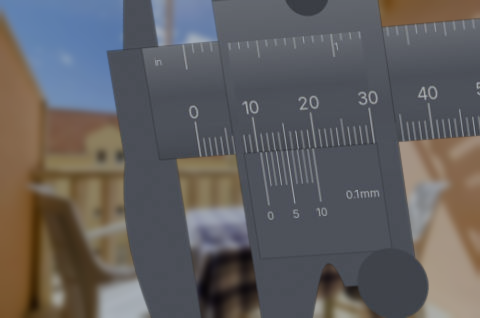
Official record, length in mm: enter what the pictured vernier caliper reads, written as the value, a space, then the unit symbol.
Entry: 10.5 mm
